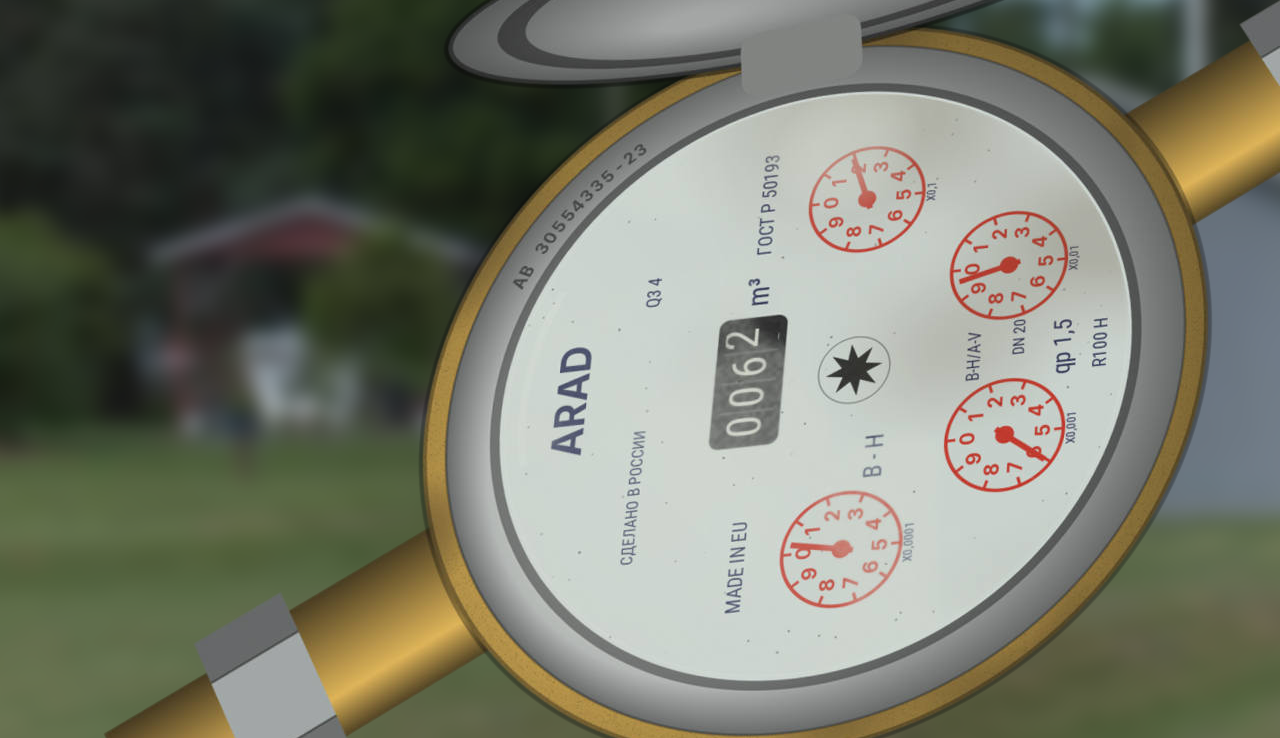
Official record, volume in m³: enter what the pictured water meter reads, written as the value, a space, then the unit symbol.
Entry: 62.1960 m³
